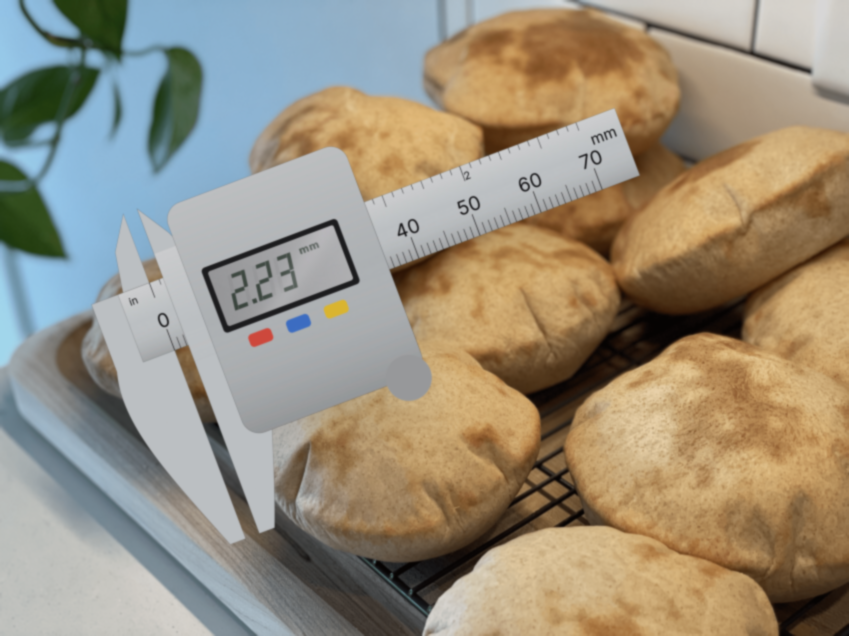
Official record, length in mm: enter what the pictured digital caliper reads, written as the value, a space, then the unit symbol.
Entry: 2.23 mm
